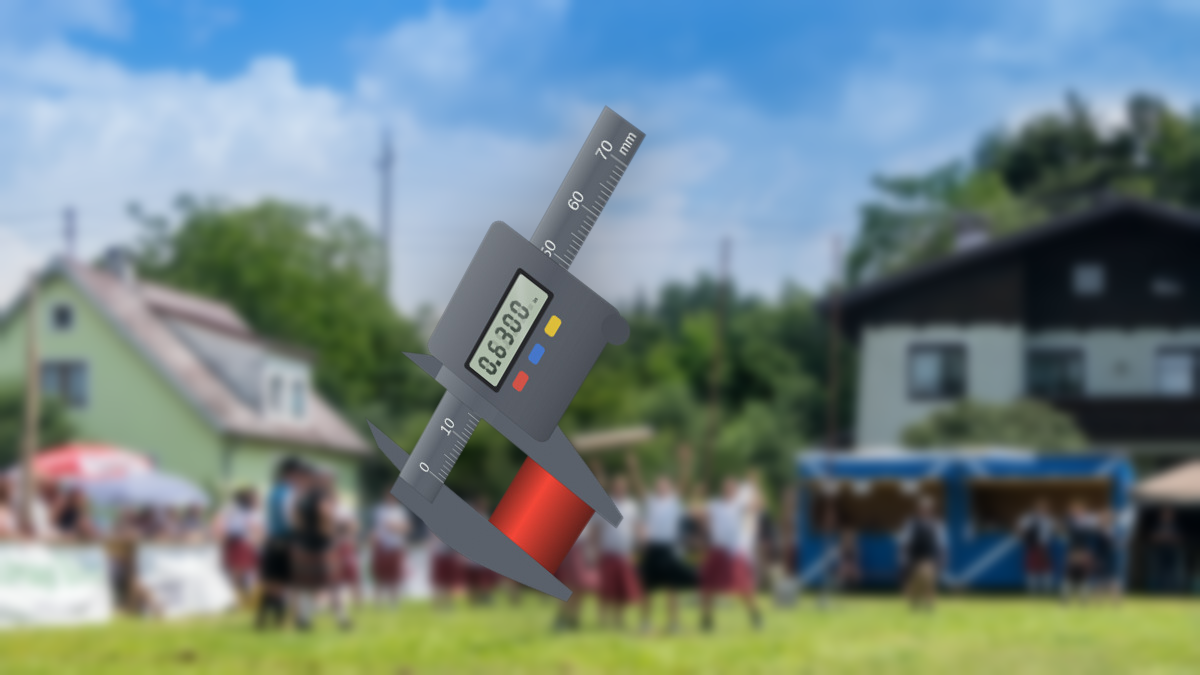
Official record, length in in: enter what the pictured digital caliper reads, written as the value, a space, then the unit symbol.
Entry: 0.6300 in
